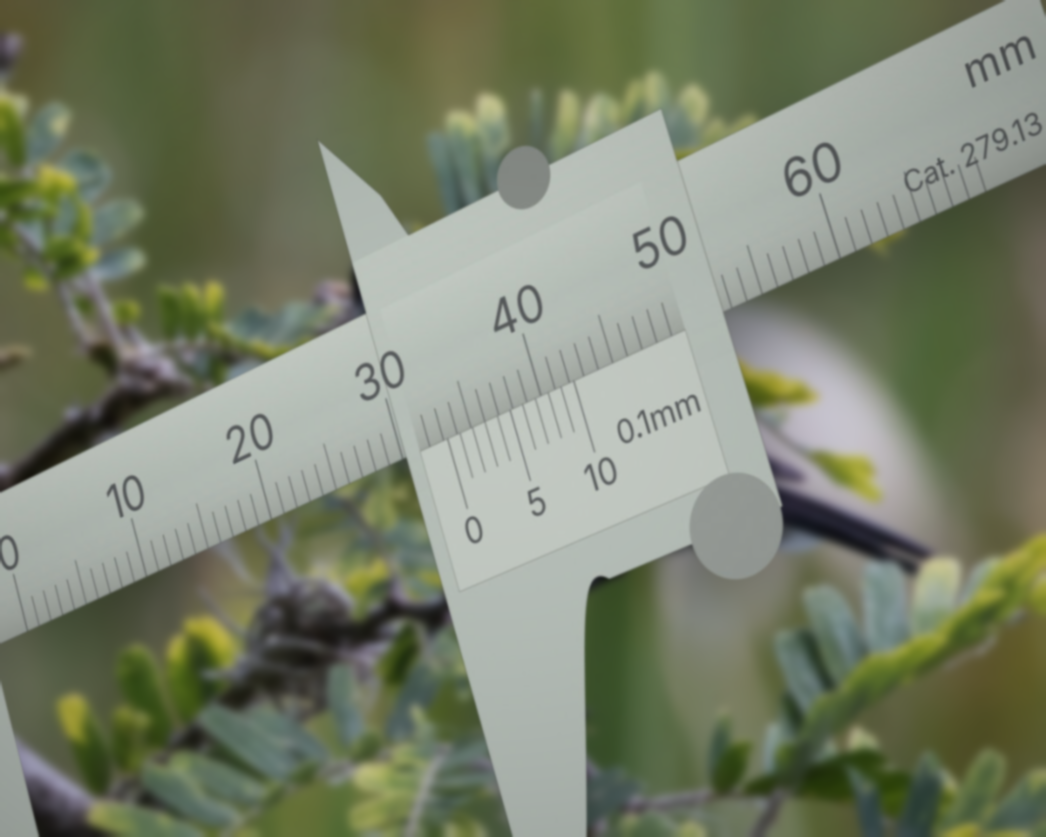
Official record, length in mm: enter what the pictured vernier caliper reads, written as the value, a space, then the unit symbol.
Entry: 33.3 mm
